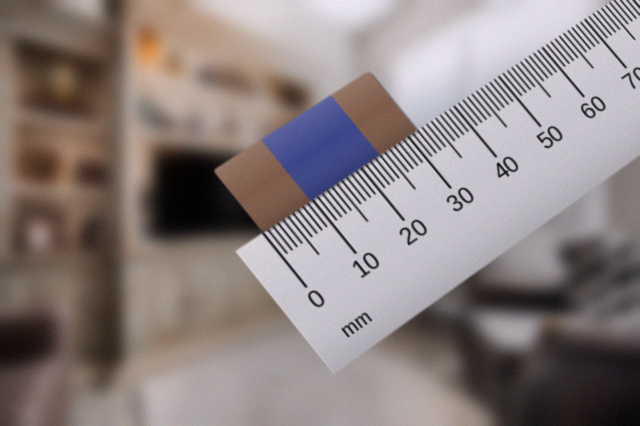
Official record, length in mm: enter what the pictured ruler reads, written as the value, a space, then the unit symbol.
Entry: 32 mm
